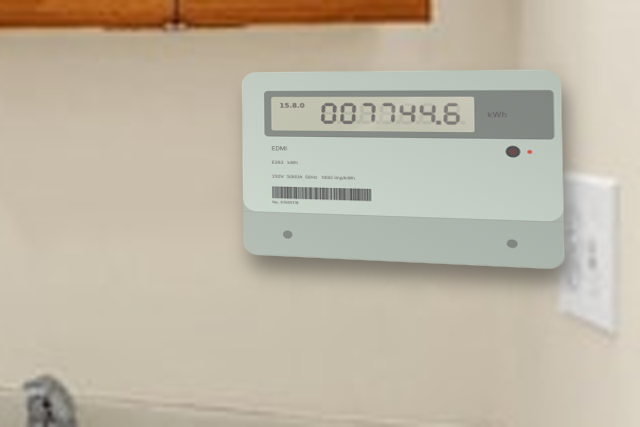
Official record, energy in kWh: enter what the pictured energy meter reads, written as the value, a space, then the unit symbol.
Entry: 7744.6 kWh
